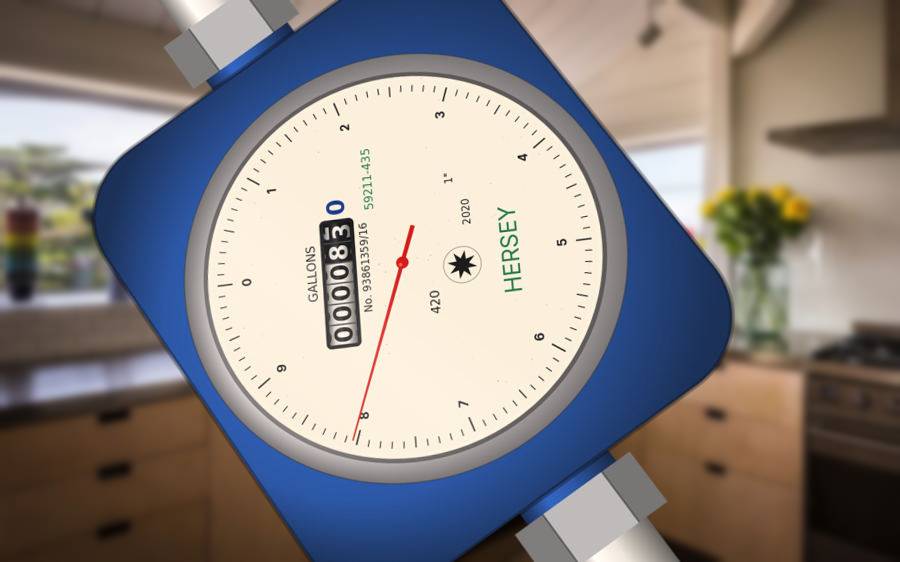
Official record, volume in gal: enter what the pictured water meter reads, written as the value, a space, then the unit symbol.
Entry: 828.0 gal
